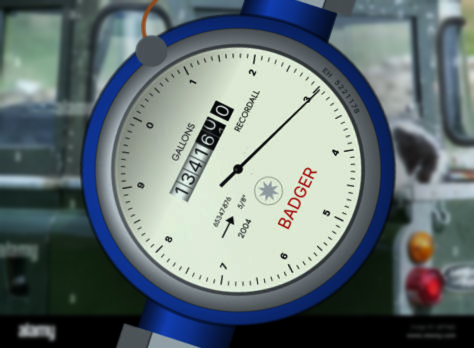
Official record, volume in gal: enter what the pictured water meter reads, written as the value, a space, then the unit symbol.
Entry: 1341603.0 gal
